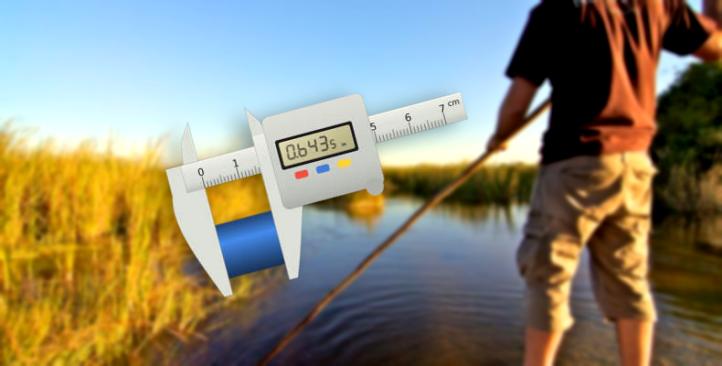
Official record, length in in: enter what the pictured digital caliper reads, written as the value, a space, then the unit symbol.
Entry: 0.6435 in
